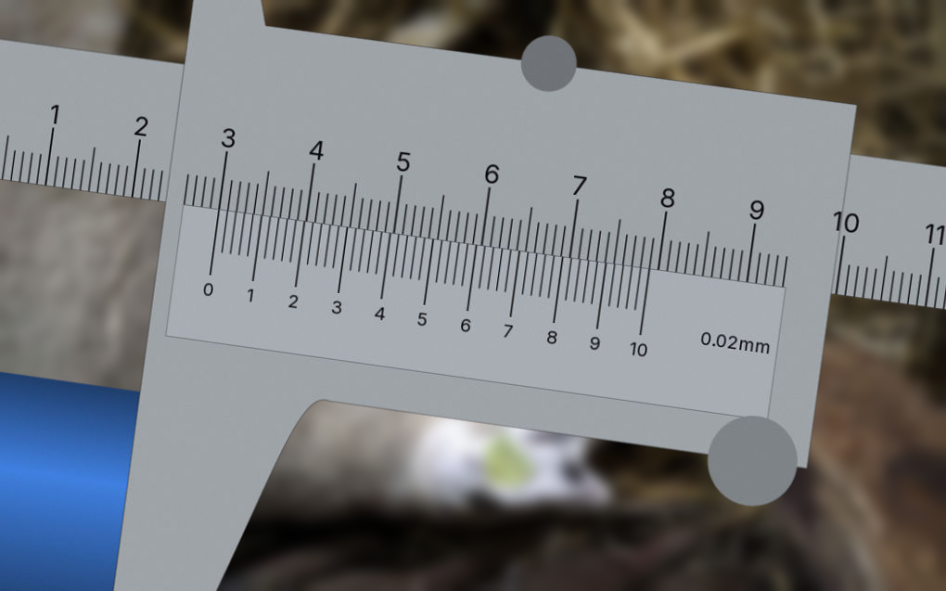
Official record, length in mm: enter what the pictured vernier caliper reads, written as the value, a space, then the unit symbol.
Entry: 30.0 mm
